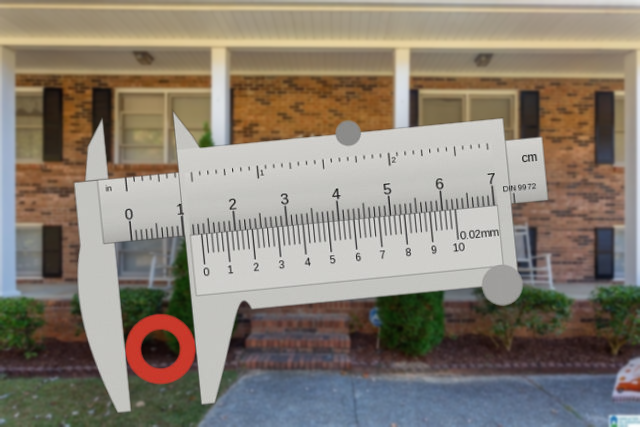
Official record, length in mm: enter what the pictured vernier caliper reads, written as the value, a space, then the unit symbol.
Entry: 13.5 mm
